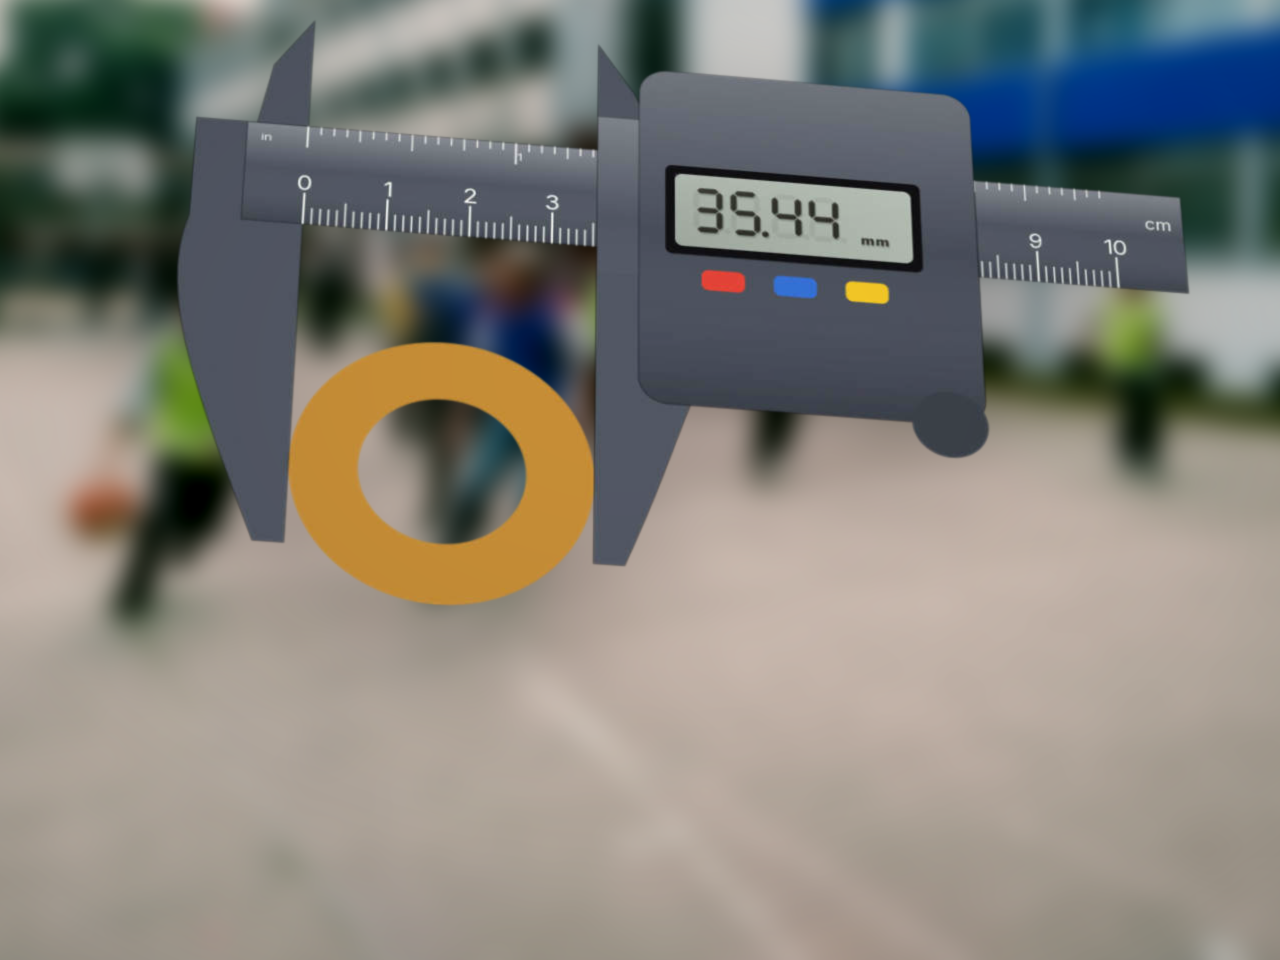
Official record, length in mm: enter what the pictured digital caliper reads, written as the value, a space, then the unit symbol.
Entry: 35.44 mm
